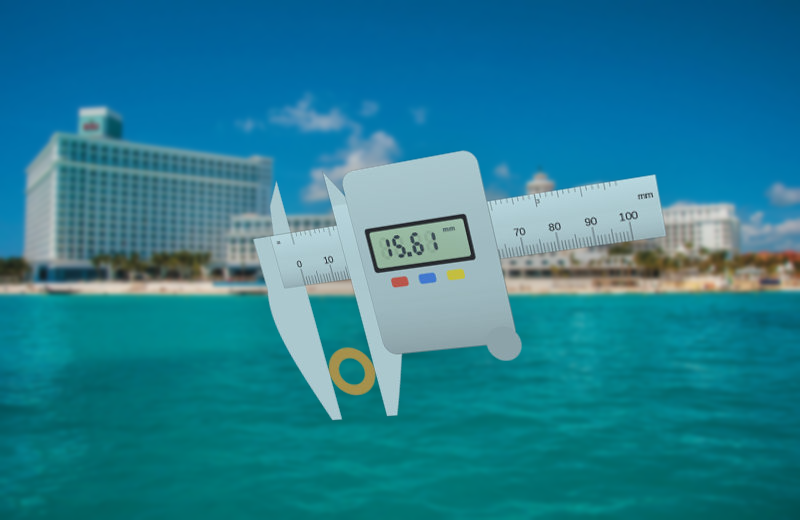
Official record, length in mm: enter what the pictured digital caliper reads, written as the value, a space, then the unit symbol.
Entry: 15.61 mm
